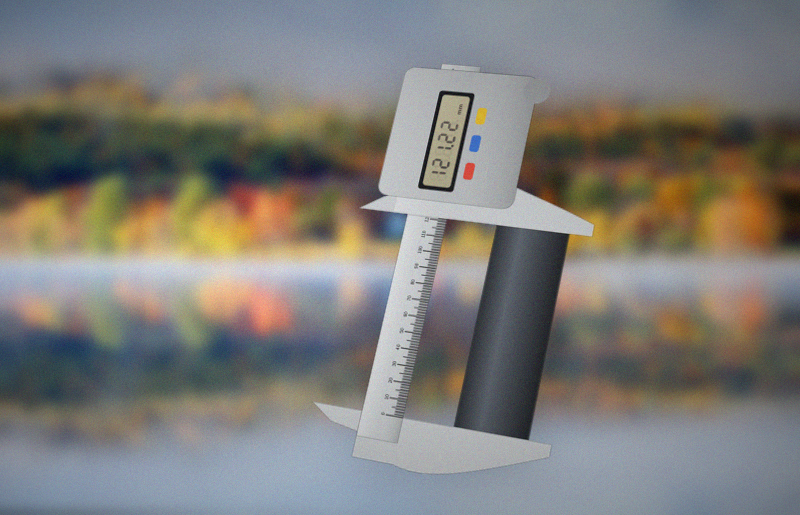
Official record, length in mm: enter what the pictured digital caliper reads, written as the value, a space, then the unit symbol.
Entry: 121.22 mm
